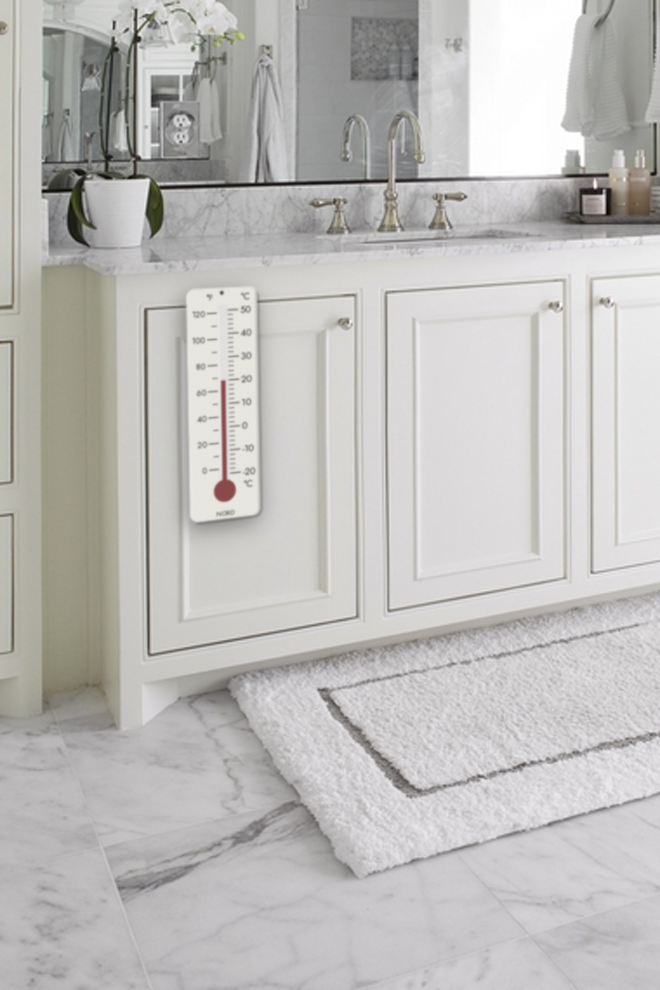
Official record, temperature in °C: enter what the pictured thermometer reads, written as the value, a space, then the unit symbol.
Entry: 20 °C
